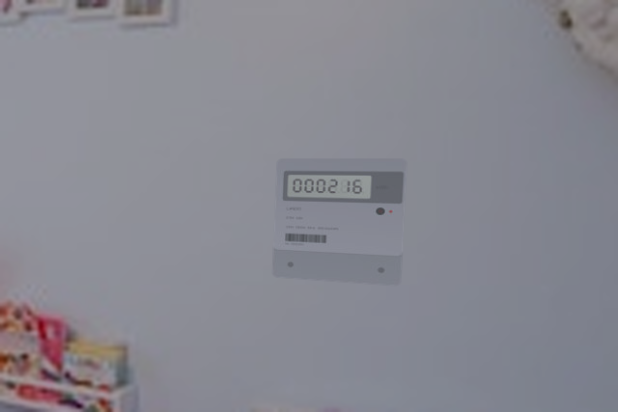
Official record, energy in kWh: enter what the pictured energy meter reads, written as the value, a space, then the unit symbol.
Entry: 216 kWh
